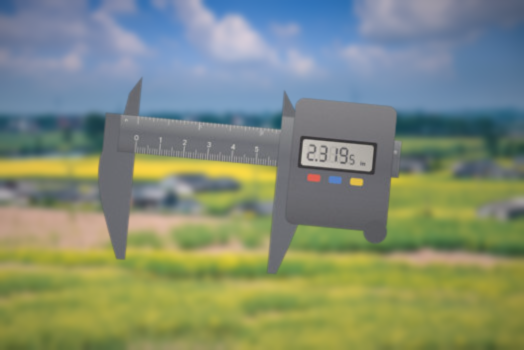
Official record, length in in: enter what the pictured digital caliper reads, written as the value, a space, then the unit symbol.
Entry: 2.3195 in
